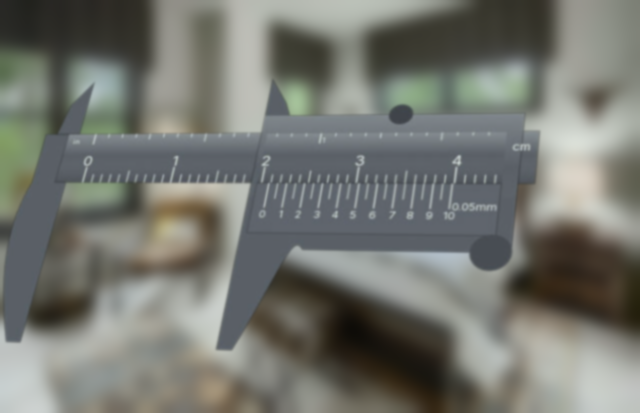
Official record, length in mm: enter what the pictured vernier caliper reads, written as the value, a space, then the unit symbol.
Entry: 20.8 mm
